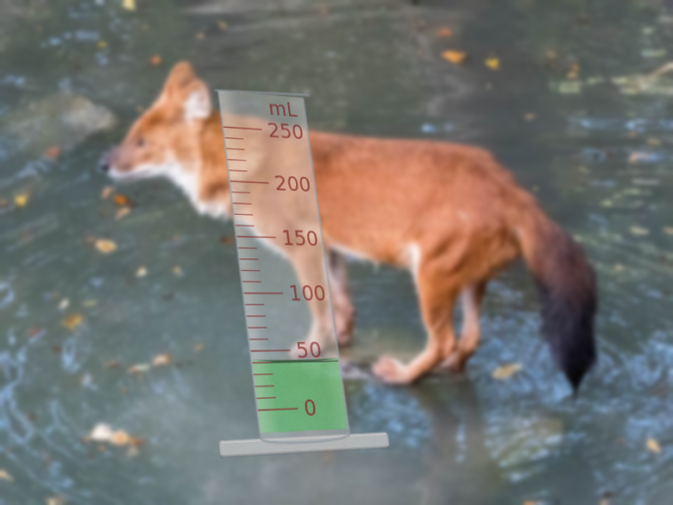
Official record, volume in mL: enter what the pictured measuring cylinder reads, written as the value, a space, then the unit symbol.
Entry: 40 mL
